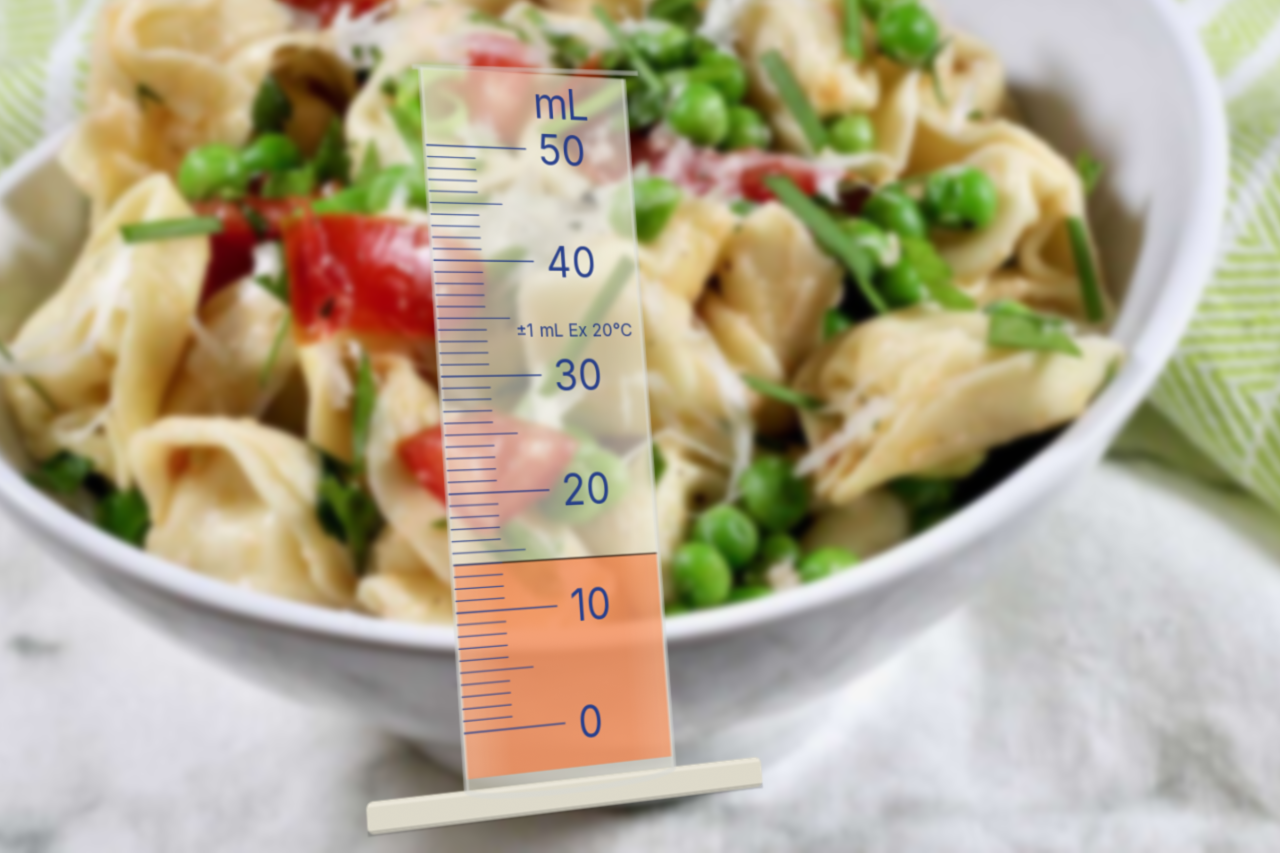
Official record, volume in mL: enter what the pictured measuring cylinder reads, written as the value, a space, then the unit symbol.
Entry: 14 mL
